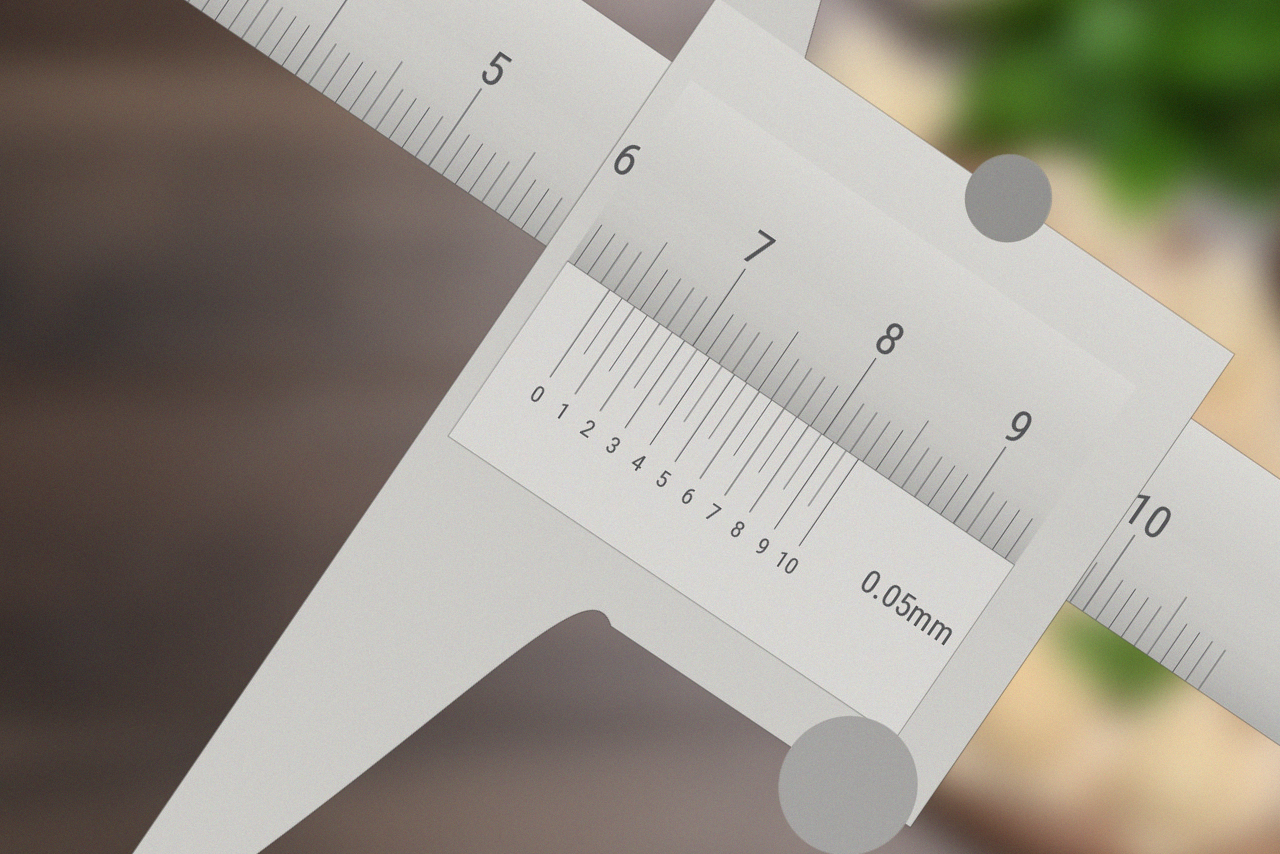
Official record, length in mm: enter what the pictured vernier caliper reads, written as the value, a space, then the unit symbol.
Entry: 63.7 mm
